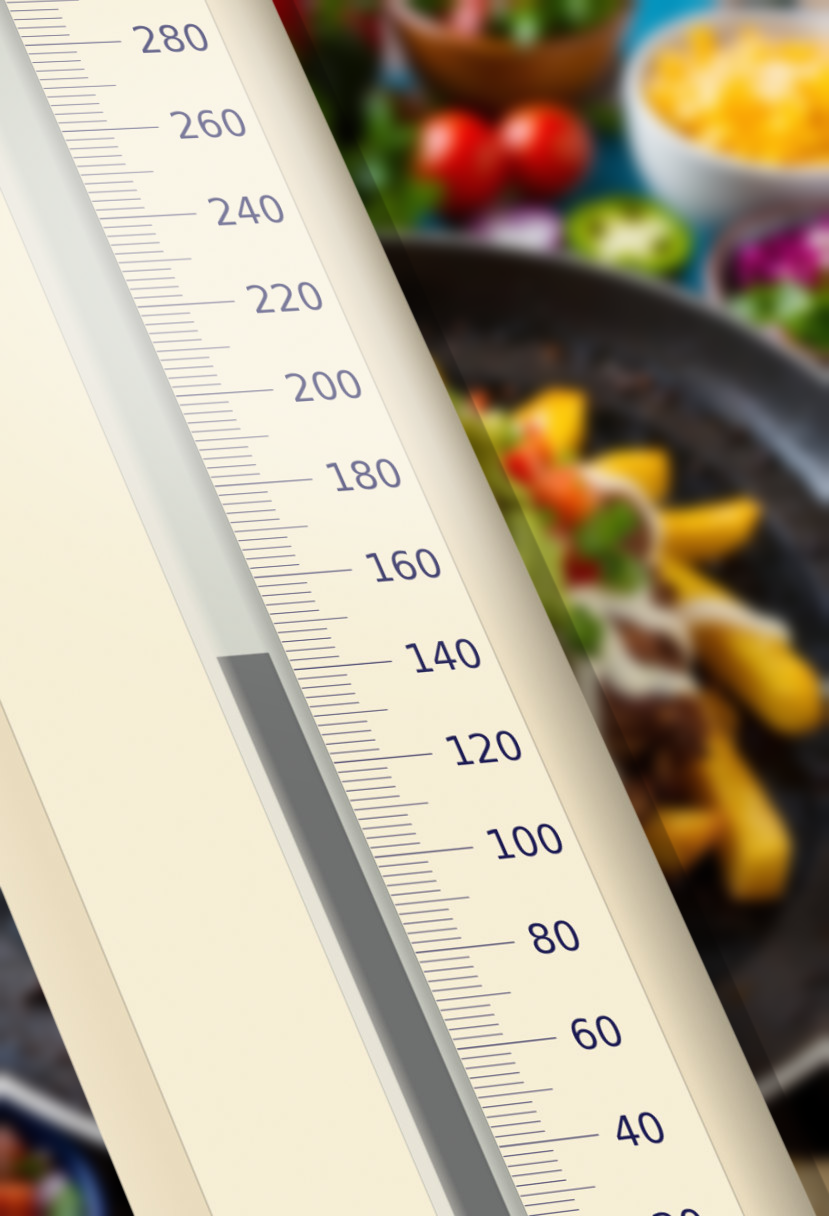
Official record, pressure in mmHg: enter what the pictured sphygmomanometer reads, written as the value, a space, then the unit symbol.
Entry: 144 mmHg
